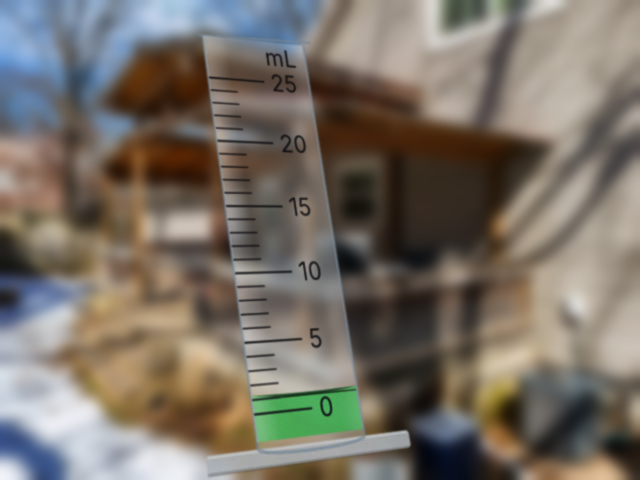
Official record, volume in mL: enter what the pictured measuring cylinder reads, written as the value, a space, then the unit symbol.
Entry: 1 mL
